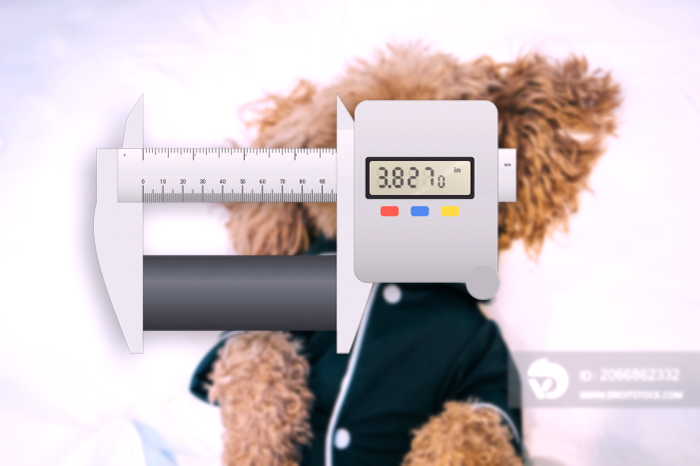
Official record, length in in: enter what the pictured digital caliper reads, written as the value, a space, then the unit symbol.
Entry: 3.8270 in
